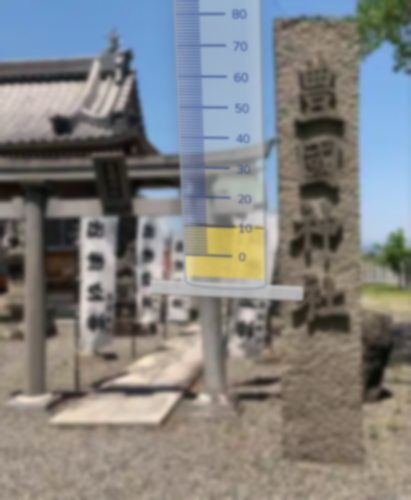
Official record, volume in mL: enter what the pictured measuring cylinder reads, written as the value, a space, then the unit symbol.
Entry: 10 mL
